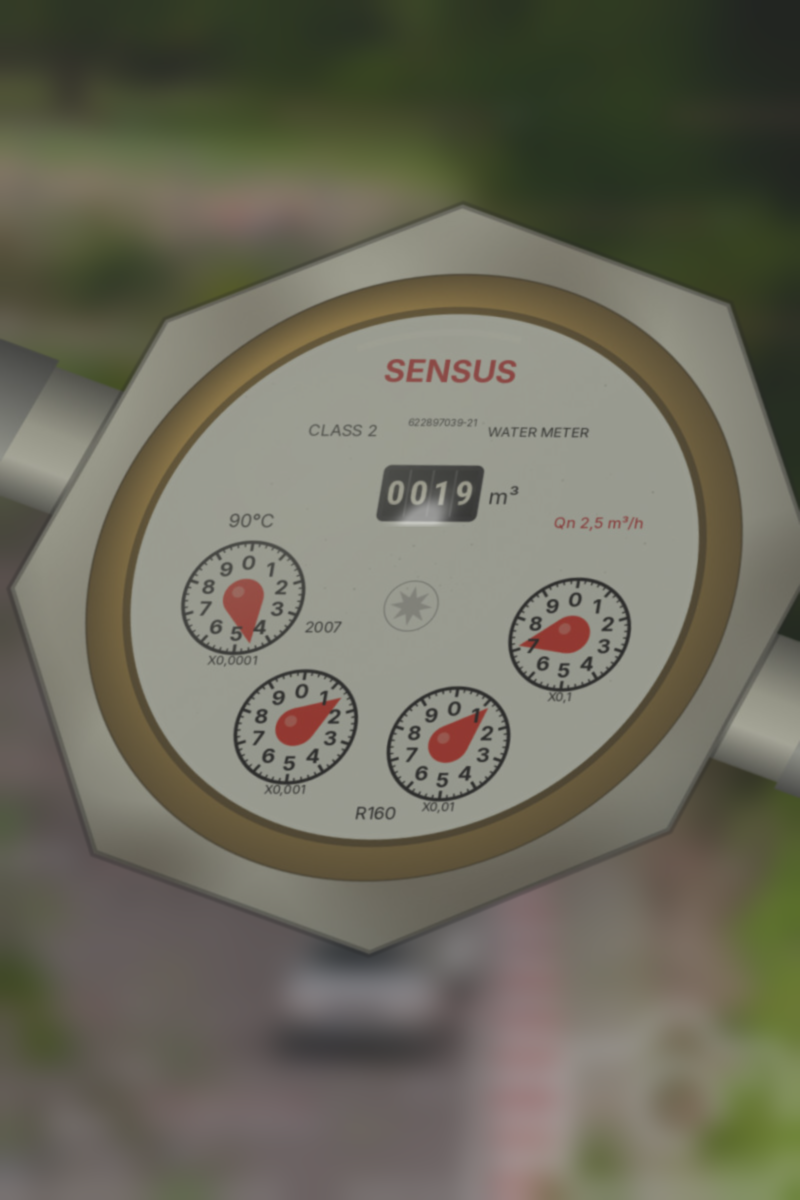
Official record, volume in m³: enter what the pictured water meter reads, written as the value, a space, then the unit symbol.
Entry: 19.7114 m³
